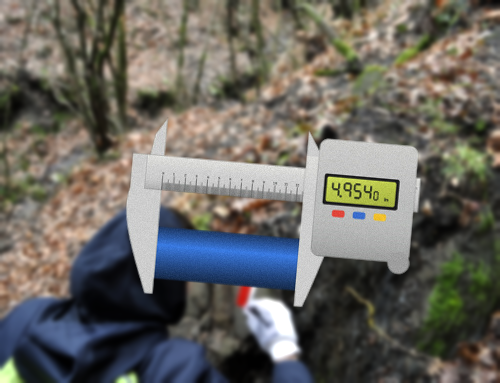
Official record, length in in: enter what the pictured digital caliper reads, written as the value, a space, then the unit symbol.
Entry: 4.9540 in
